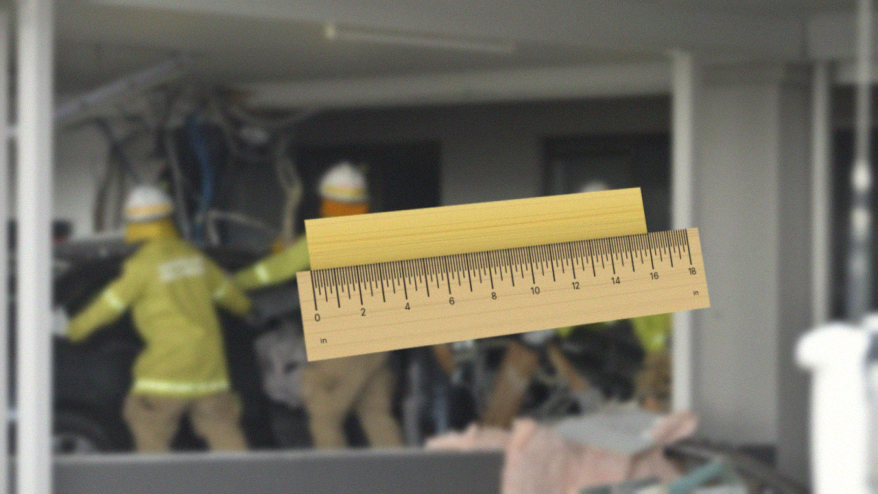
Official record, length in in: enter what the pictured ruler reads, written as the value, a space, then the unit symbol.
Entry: 16 in
